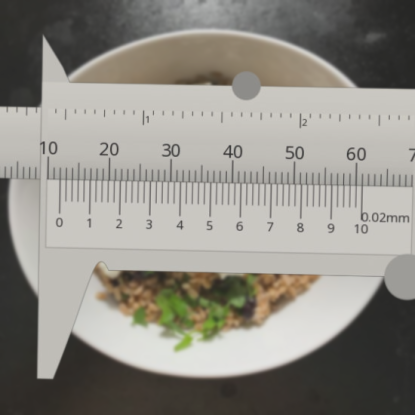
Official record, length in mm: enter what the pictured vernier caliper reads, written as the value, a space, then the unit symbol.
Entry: 12.0 mm
